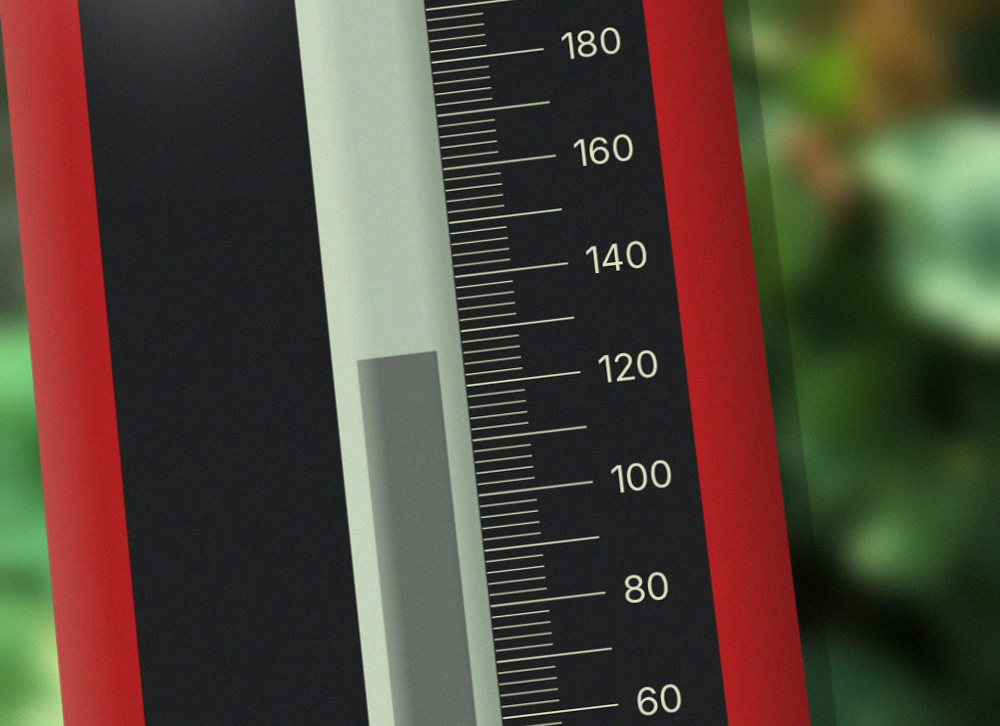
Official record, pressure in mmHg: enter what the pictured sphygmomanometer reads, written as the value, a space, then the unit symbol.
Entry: 127 mmHg
